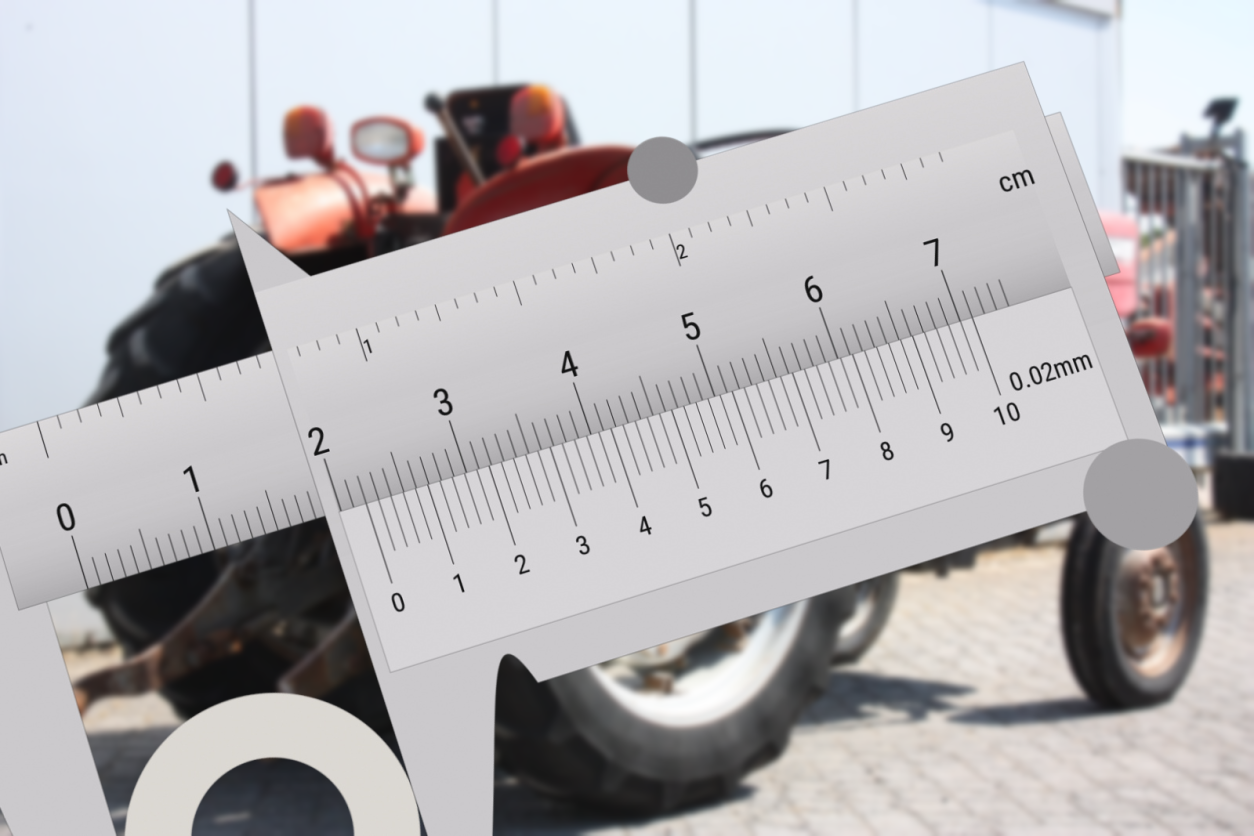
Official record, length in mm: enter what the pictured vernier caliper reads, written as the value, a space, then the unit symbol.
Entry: 22.0 mm
